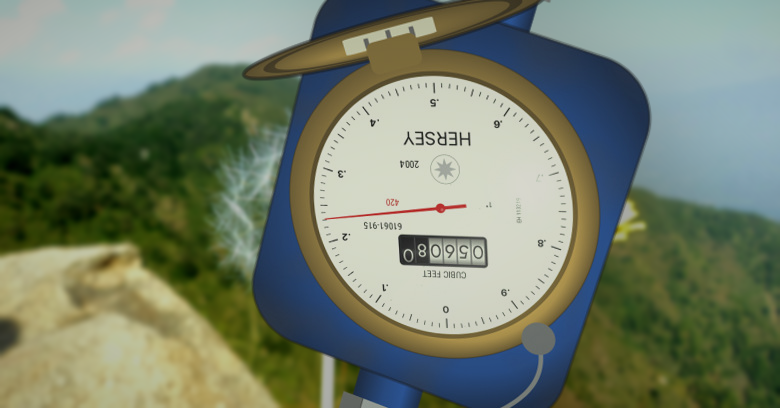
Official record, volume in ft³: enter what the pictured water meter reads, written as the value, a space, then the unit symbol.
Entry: 56080.23 ft³
